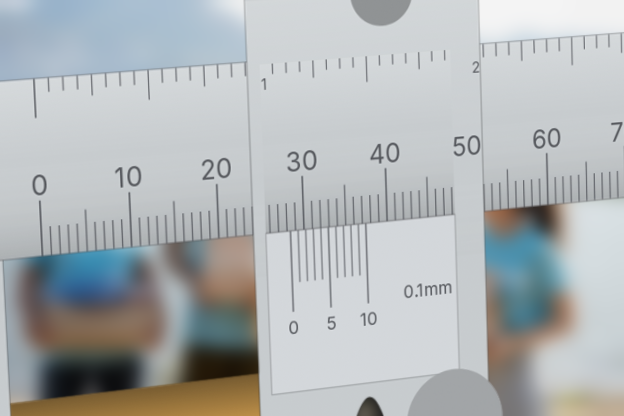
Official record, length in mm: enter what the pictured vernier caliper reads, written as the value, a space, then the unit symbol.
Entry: 28.4 mm
